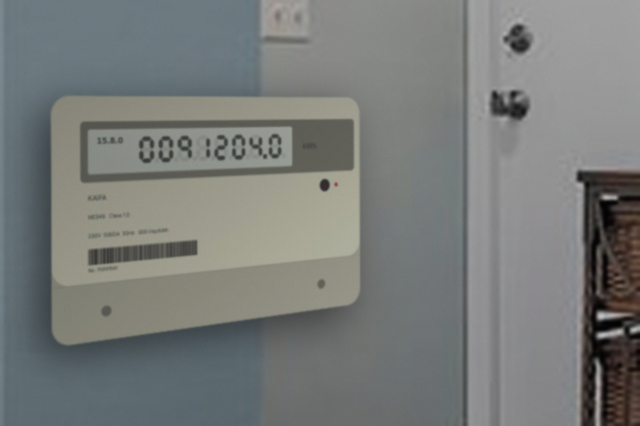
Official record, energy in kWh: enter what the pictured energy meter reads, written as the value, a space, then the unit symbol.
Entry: 91204.0 kWh
